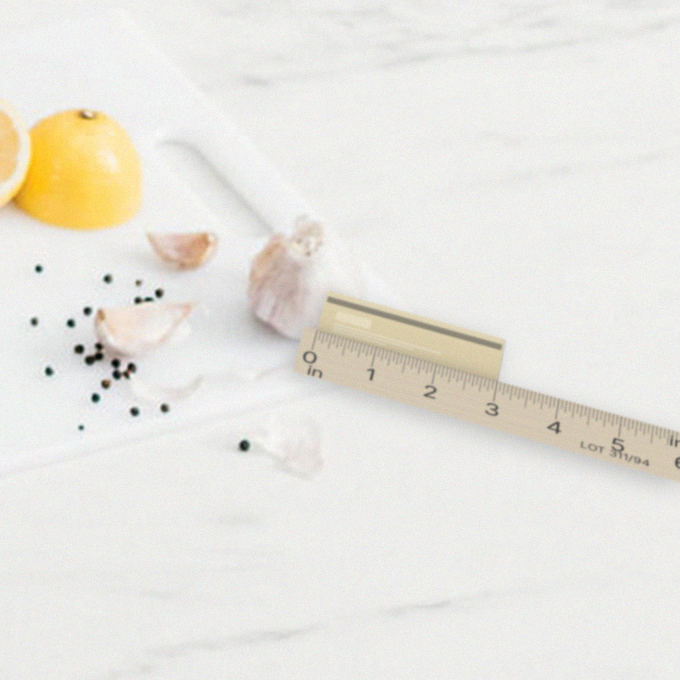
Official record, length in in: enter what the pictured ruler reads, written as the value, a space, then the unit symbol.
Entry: 3 in
